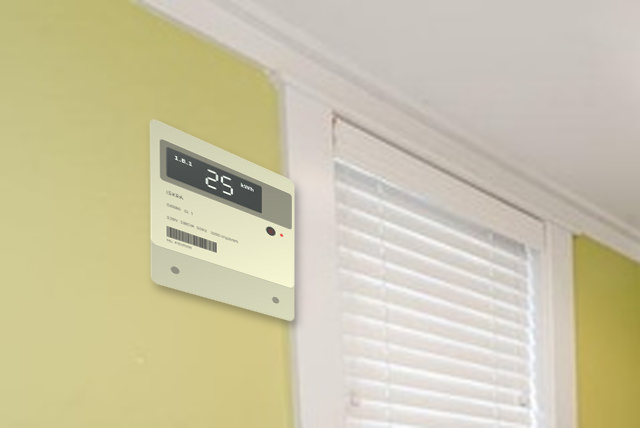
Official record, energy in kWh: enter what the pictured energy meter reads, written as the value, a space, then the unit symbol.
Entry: 25 kWh
